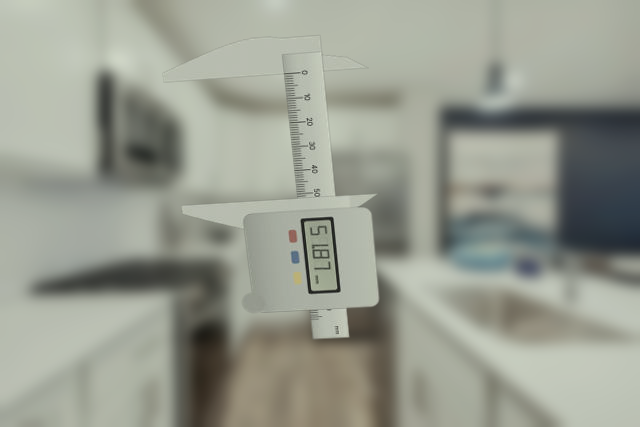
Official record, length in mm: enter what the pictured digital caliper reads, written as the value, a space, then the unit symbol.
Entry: 51.87 mm
